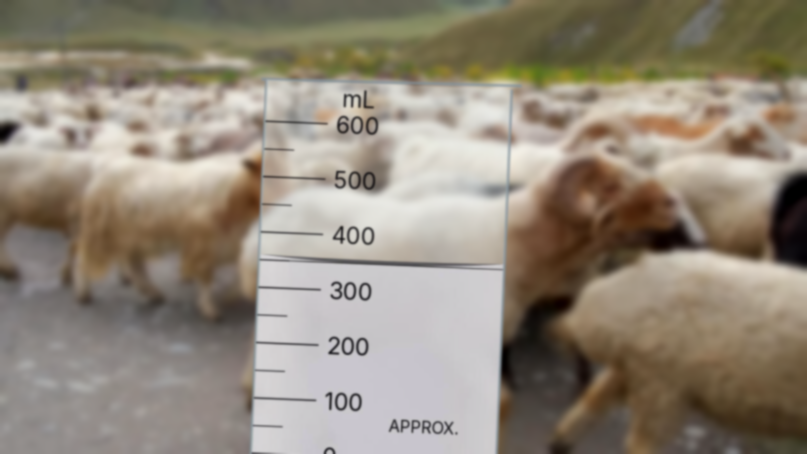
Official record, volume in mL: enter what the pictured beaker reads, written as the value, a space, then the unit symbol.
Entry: 350 mL
